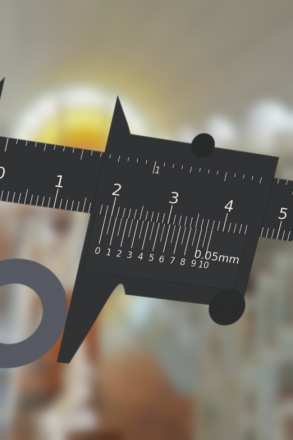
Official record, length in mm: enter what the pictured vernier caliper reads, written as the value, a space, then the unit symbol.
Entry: 19.0 mm
